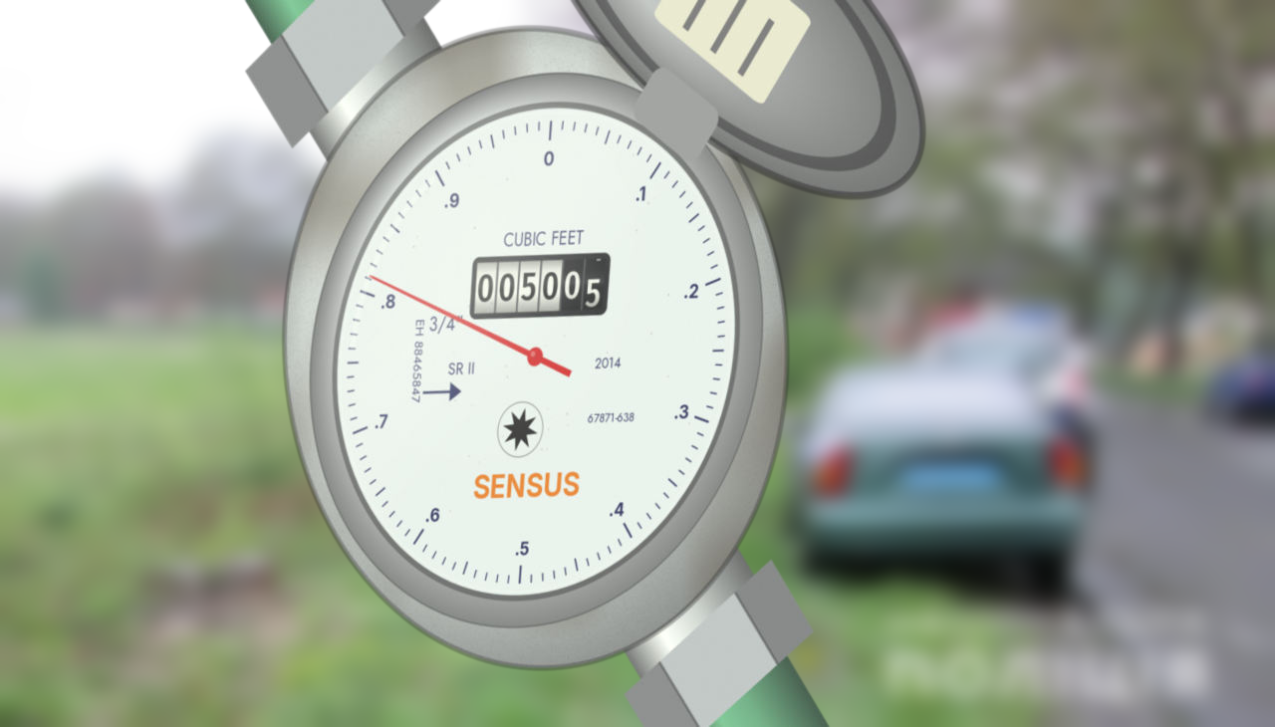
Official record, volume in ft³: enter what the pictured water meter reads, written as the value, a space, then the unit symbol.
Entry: 5004.81 ft³
